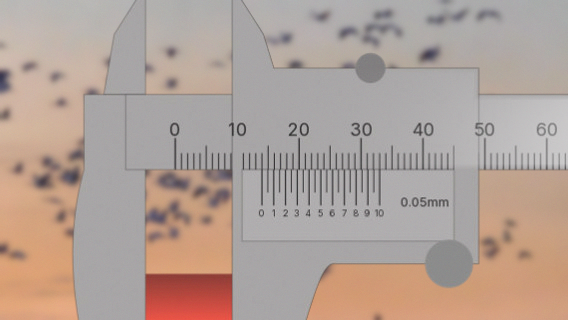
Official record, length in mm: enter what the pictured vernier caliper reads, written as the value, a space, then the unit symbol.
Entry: 14.0 mm
